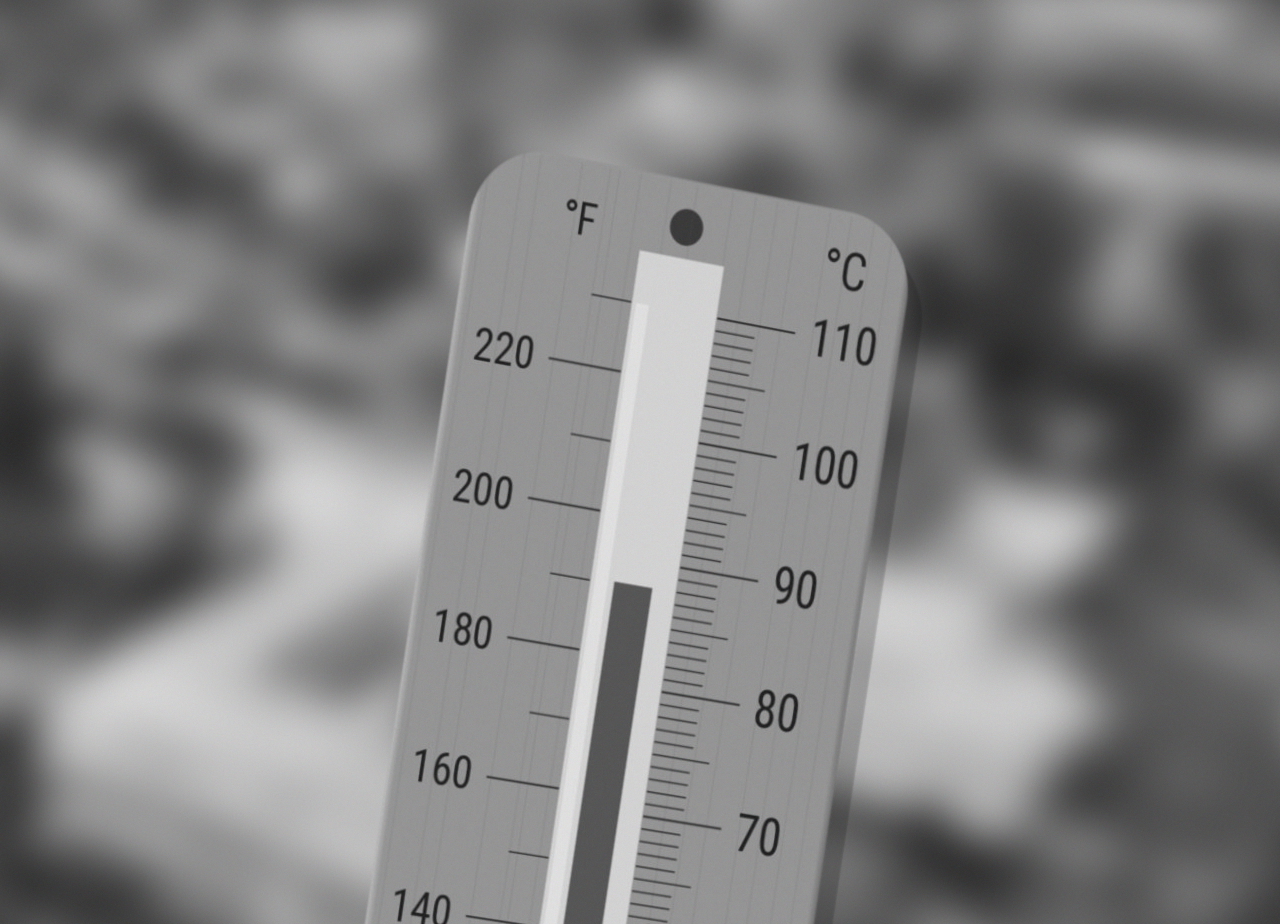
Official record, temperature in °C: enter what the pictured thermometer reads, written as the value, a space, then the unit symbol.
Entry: 88 °C
